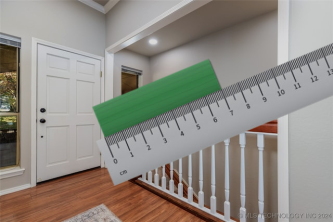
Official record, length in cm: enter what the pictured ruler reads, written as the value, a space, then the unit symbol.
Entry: 7 cm
